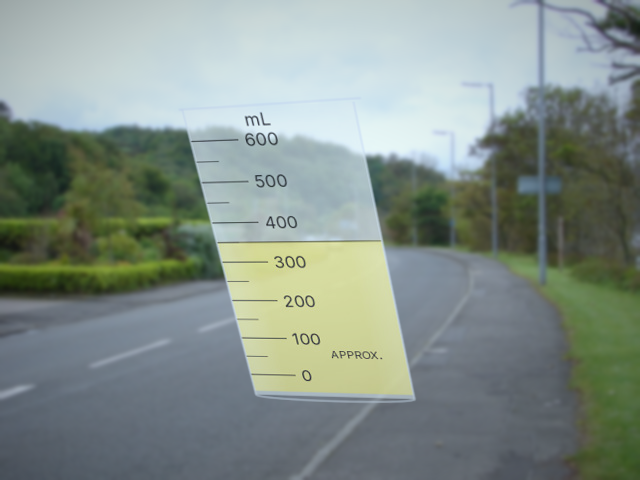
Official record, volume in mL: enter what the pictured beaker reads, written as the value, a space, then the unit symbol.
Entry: 350 mL
